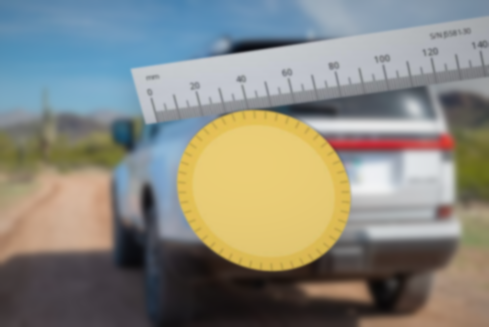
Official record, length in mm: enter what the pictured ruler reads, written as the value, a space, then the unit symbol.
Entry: 75 mm
